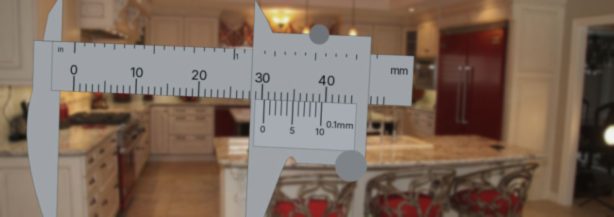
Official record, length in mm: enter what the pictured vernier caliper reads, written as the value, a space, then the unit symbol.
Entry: 30.4 mm
